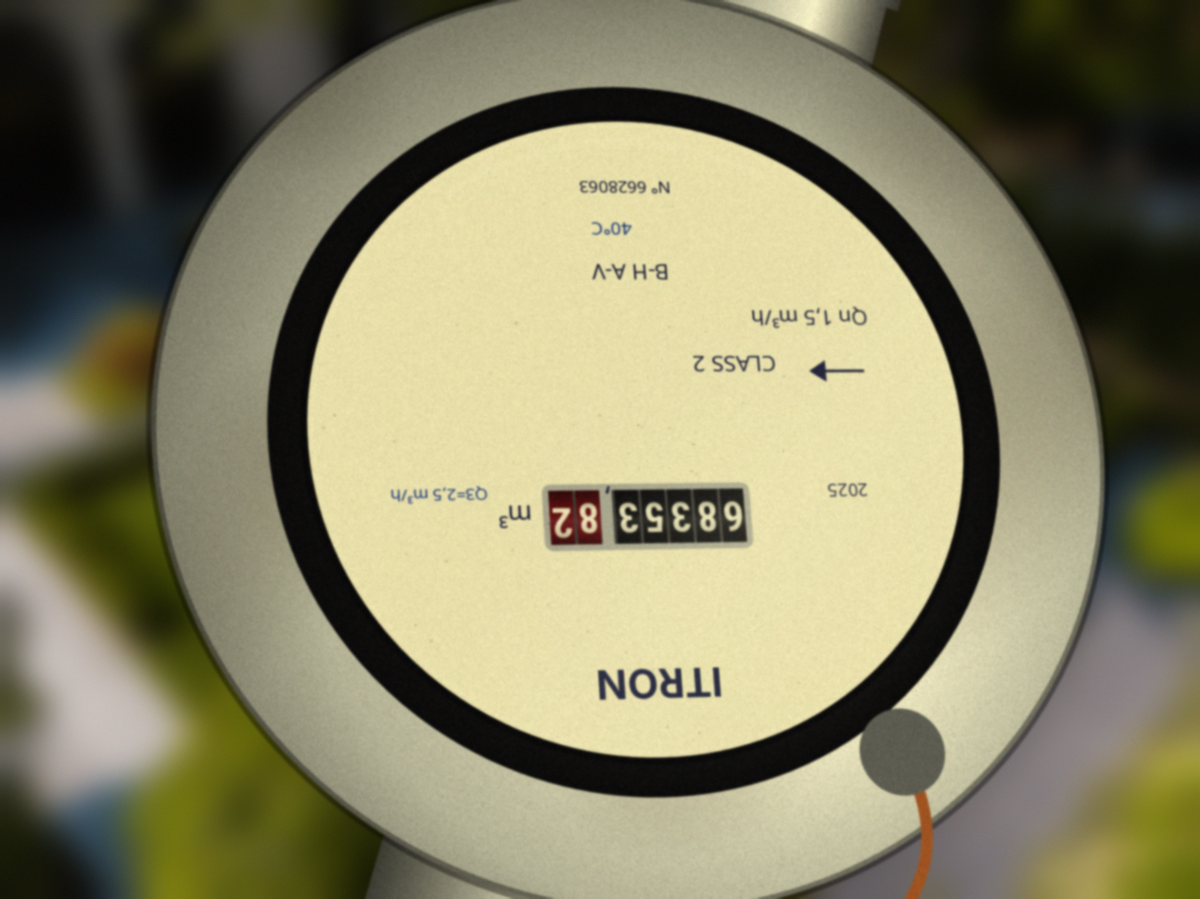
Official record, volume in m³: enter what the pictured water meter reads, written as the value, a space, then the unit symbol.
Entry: 68353.82 m³
